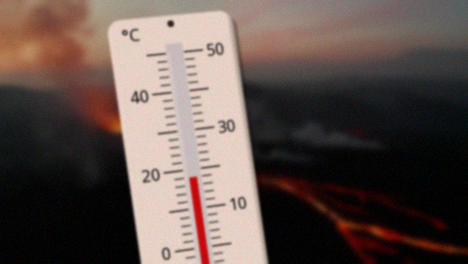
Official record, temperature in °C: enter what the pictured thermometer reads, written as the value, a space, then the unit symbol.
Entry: 18 °C
